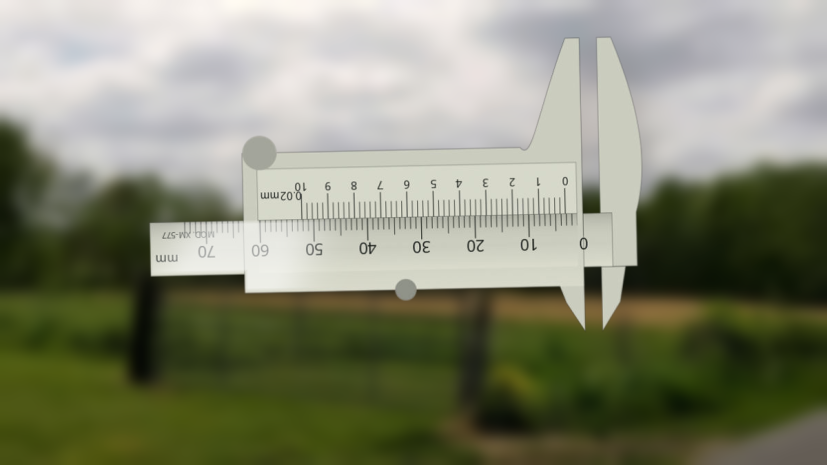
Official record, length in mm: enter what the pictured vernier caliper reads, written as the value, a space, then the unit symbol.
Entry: 3.2 mm
